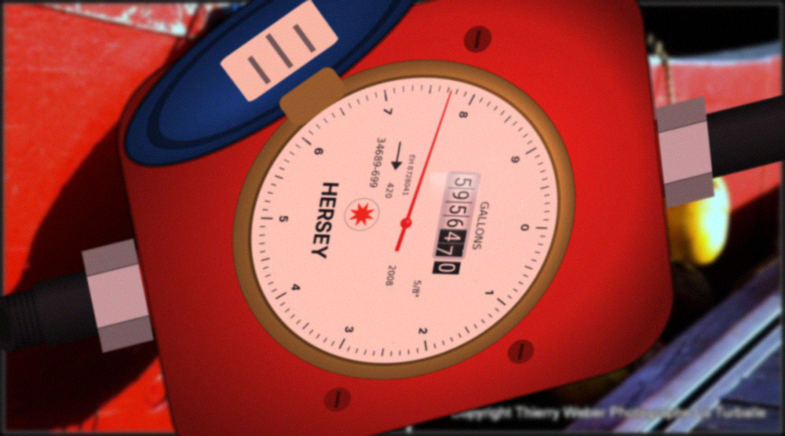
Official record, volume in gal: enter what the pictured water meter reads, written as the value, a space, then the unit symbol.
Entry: 5956467.7 gal
